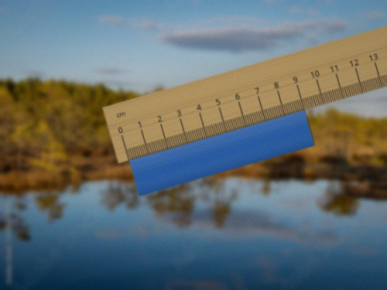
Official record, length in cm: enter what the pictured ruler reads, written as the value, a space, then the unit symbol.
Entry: 9 cm
